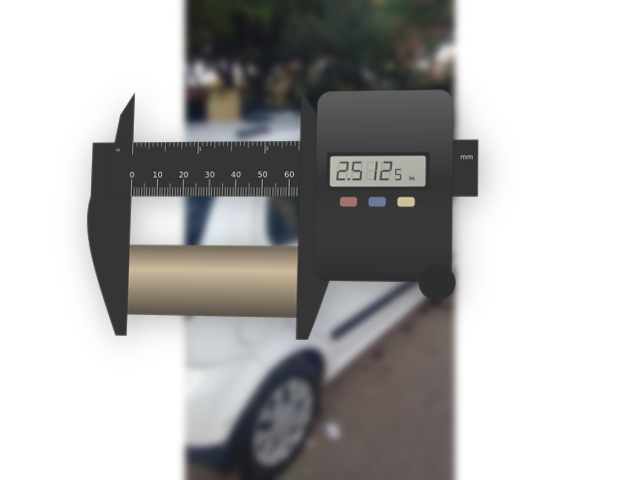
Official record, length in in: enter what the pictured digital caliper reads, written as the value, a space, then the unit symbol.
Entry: 2.5125 in
